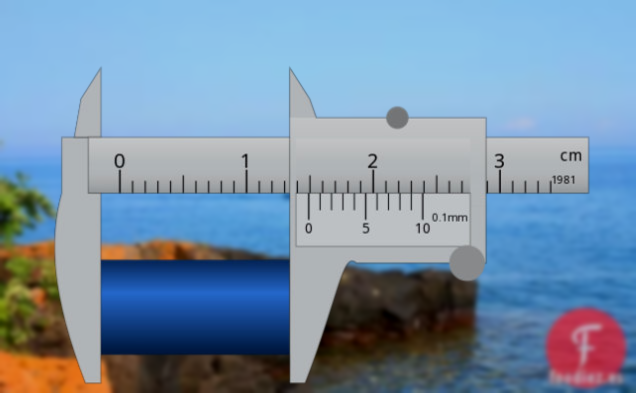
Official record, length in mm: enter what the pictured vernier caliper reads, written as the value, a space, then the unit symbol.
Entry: 14.9 mm
